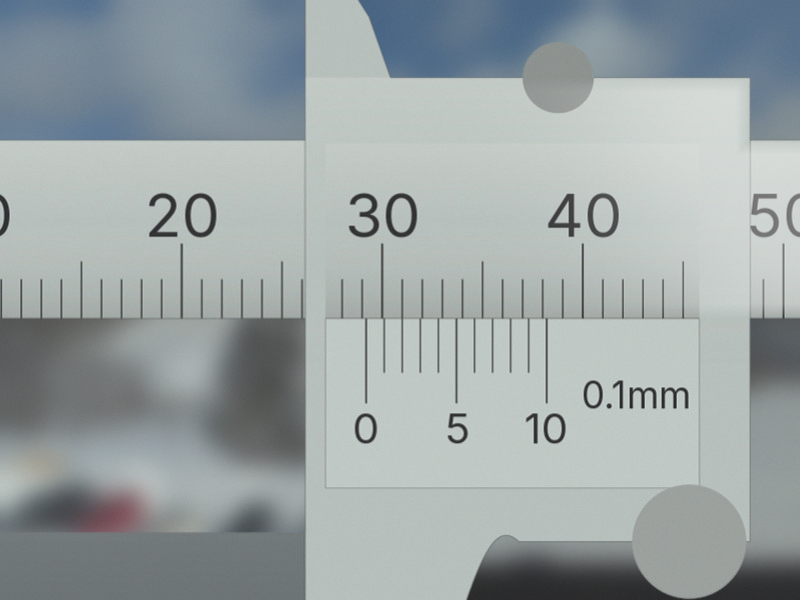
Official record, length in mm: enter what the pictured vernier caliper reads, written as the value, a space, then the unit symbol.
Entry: 29.2 mm
